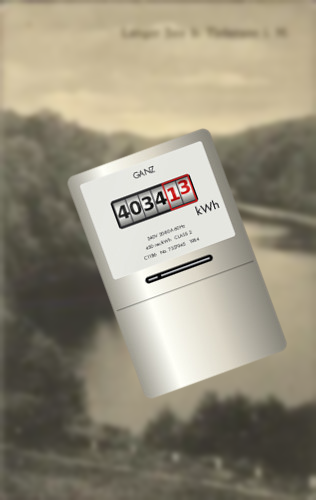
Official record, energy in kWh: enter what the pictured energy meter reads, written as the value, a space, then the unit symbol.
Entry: 4034.13 kWh
